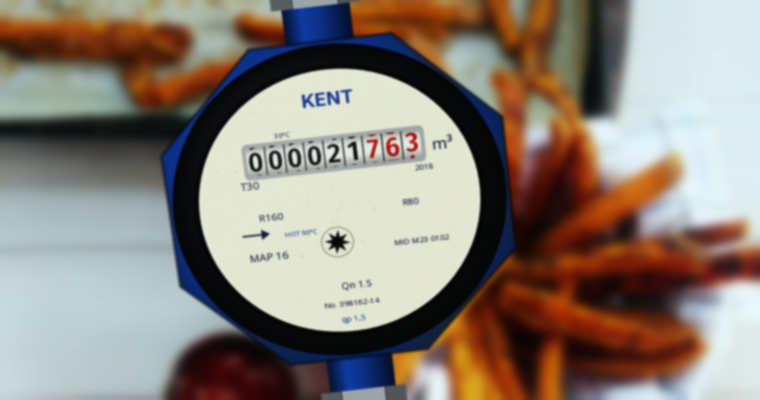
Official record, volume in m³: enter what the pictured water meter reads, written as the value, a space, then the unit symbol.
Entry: 21.763 m³
